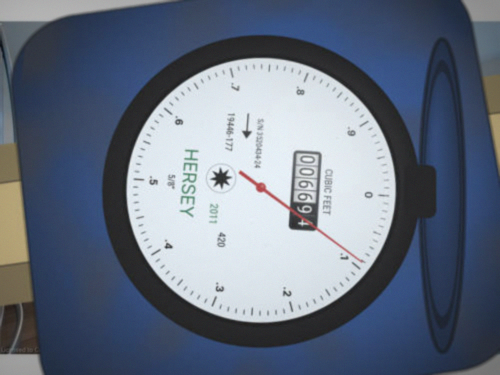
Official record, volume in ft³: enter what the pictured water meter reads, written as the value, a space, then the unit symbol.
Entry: 6694.09 ft³
